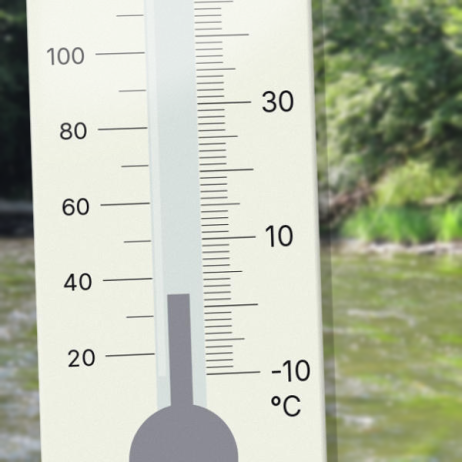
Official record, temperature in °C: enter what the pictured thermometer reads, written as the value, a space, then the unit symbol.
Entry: 2 °C
